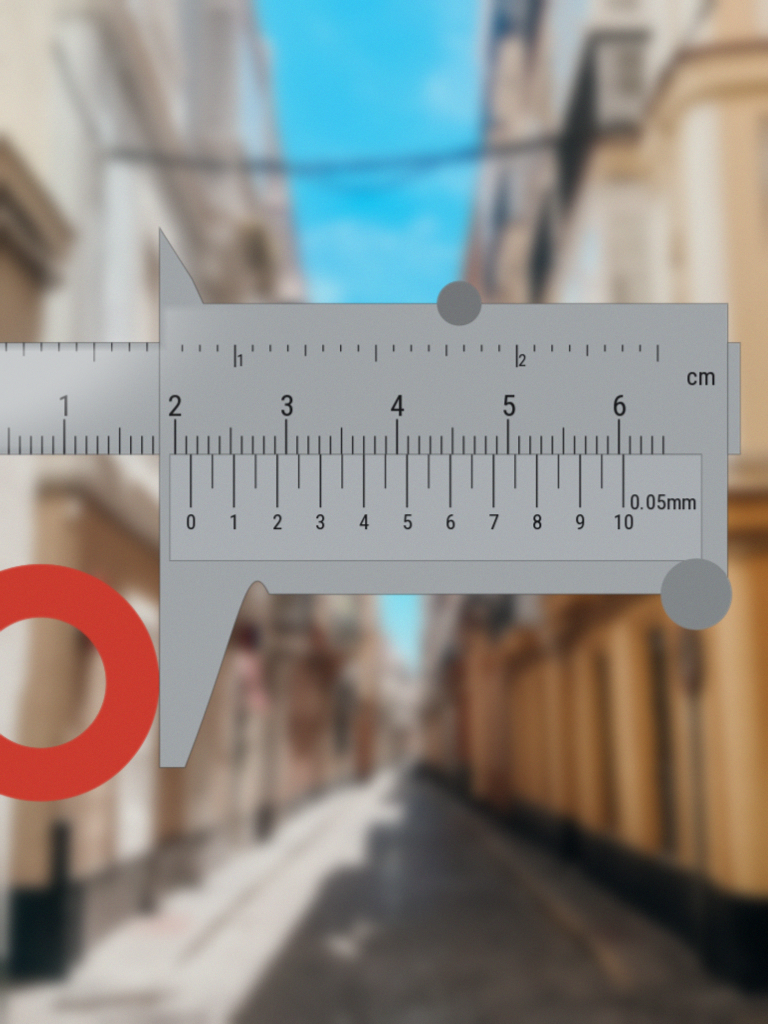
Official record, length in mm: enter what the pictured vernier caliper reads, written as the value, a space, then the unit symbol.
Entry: 21.4 mm
